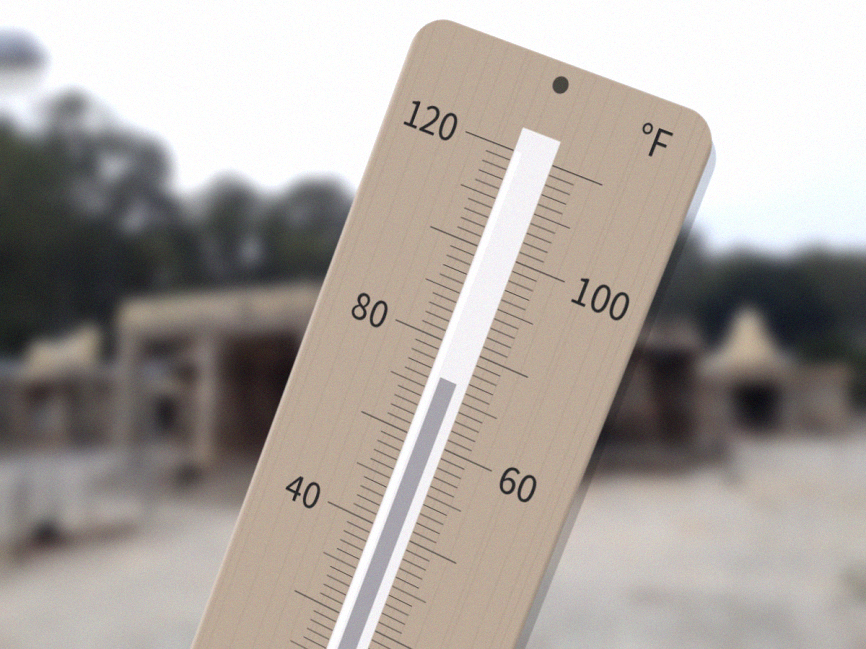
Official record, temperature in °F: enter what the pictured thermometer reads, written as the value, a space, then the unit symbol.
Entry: 73 °F
